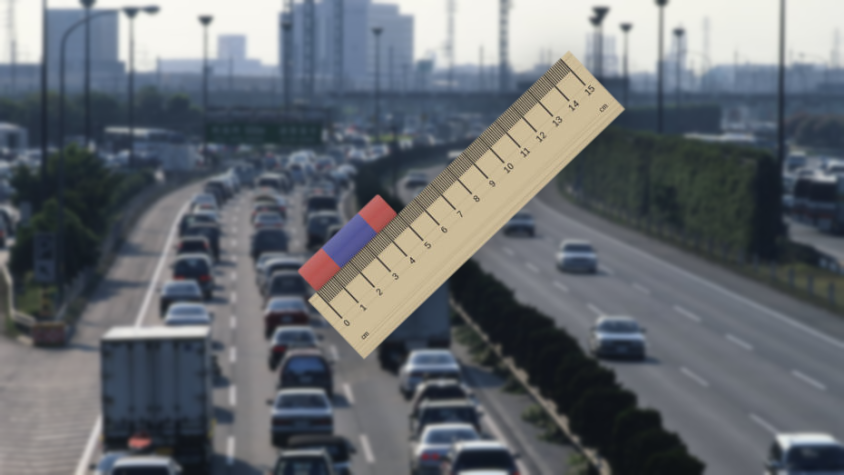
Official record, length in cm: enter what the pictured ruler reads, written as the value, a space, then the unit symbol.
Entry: 5 cm
